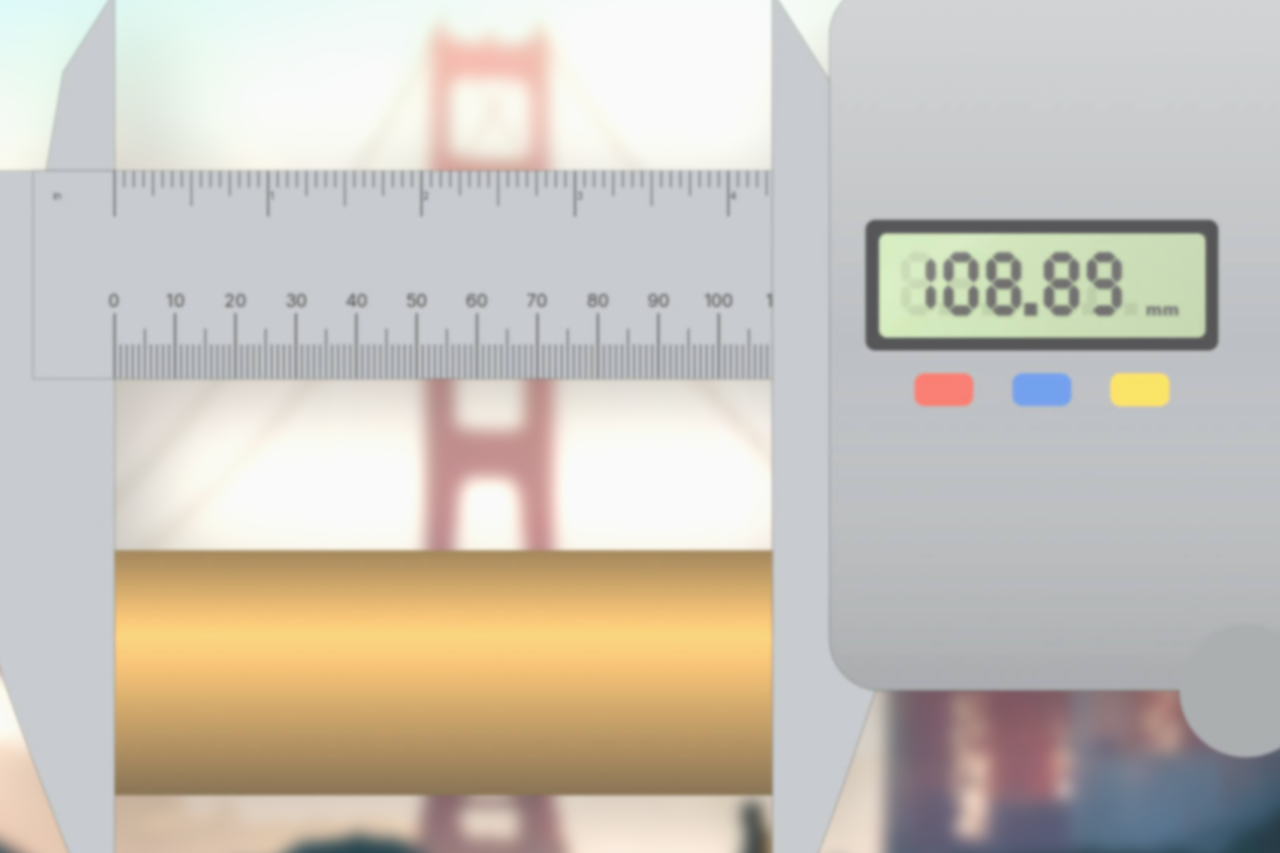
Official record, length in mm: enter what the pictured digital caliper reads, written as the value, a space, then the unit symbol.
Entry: 108.89 mm
